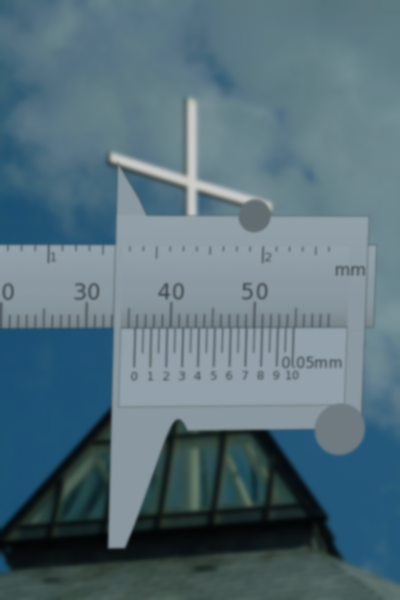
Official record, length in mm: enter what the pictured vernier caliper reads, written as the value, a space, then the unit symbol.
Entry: 35.8 mm
